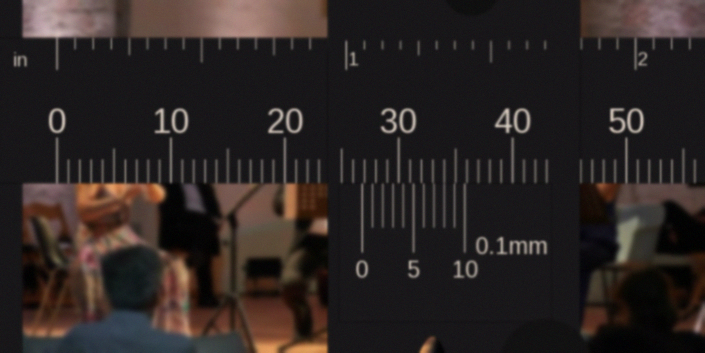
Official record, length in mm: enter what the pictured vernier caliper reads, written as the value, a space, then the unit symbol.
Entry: 26.8 mm
